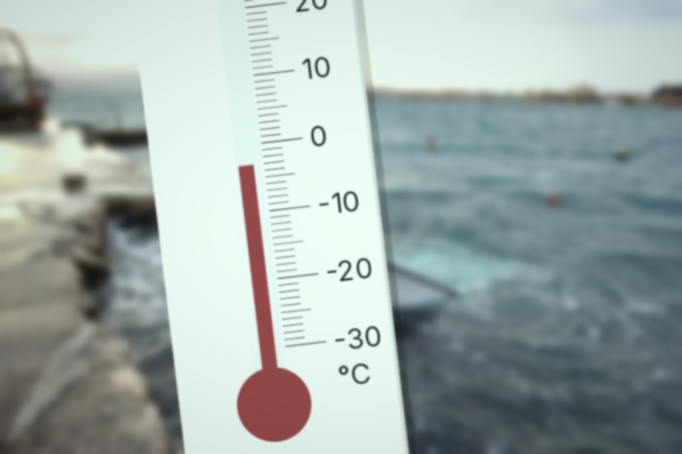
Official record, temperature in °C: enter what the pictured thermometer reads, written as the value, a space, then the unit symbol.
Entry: -3 °C
